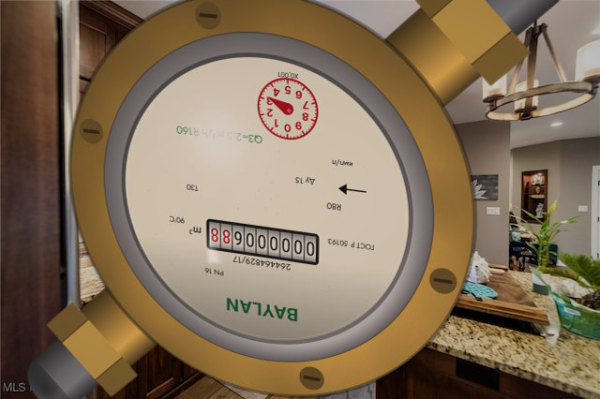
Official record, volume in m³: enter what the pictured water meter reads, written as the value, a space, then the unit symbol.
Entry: 6.883 m³
